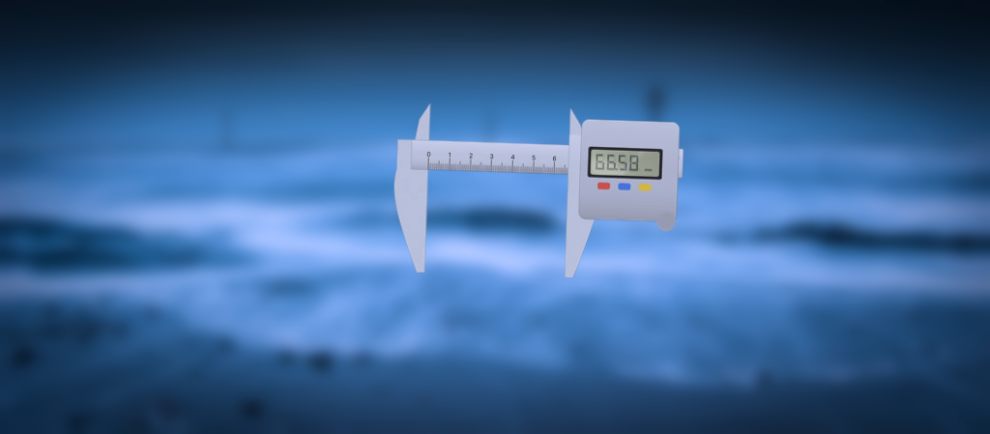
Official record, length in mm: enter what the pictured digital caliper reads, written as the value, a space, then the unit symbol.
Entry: 66.58 mm
